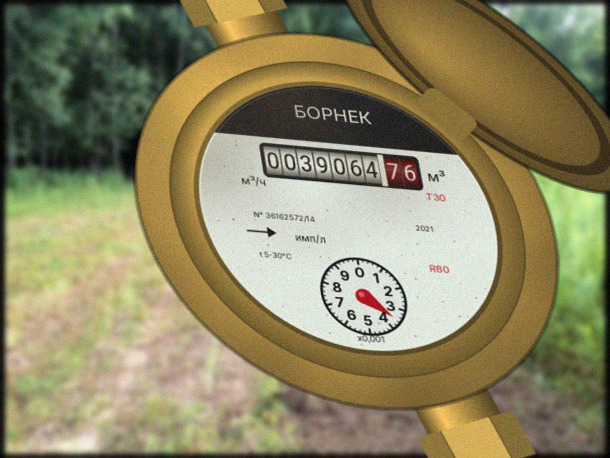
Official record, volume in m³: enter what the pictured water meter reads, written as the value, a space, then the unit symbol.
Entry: 39064.763 m³
